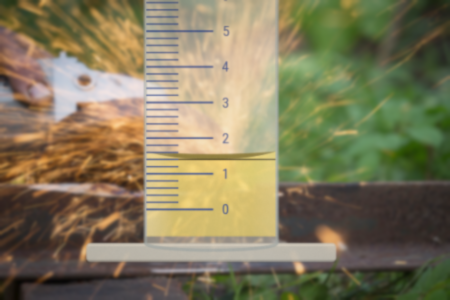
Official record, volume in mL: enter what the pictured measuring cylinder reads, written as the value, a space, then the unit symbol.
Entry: 1.4 mL
